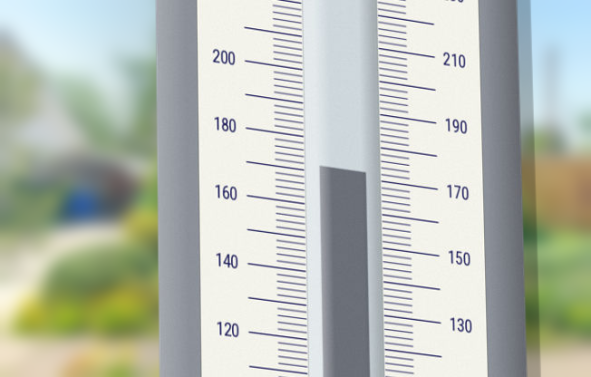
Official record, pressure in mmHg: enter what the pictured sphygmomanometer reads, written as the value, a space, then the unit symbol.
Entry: 172 mmHg
